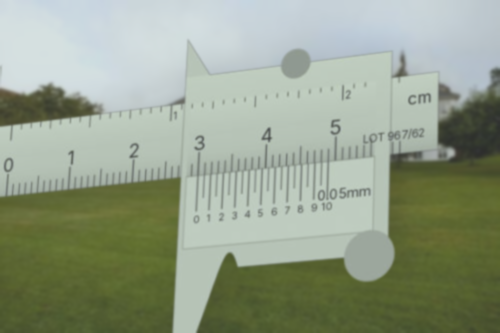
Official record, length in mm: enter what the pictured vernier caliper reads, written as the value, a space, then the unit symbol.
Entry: 30.0 mm
